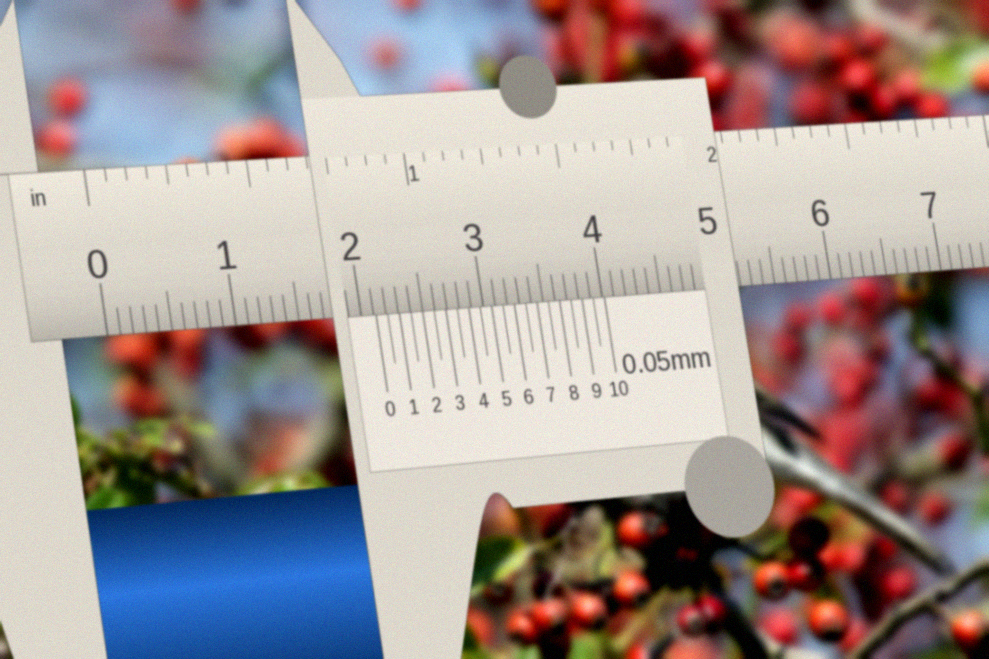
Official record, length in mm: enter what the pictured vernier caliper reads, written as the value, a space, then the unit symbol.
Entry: 21.2 mm
